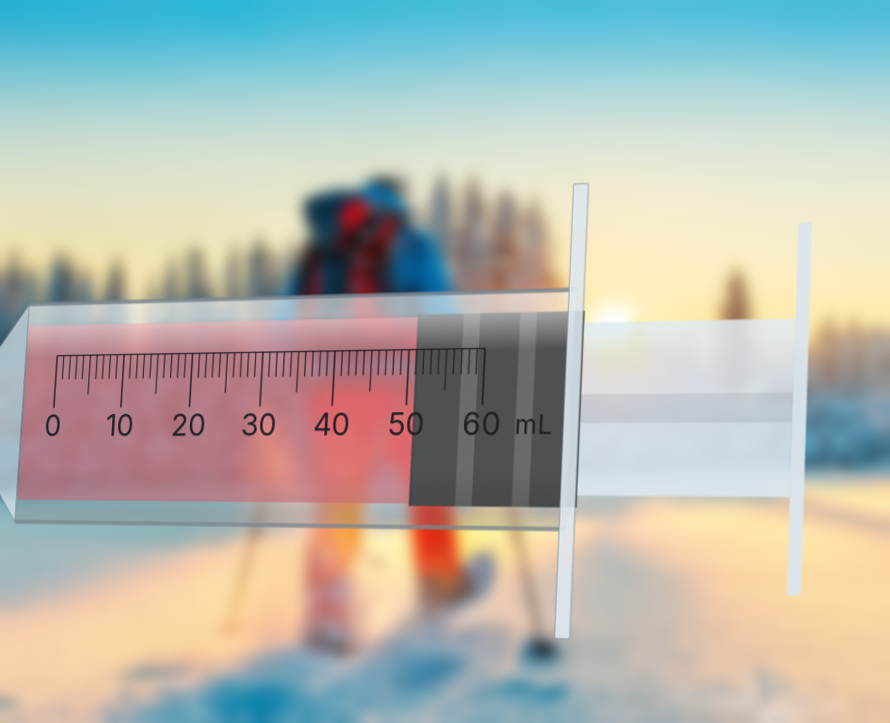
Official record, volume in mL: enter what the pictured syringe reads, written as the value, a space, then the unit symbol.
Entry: 51 mL
